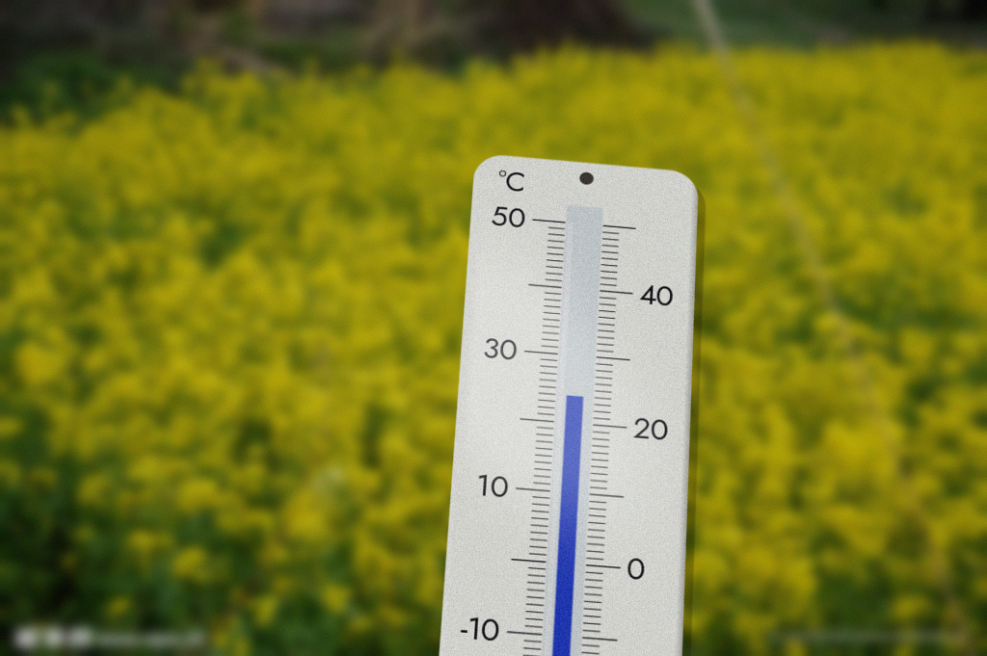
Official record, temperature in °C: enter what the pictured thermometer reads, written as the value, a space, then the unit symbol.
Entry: 24 °C
